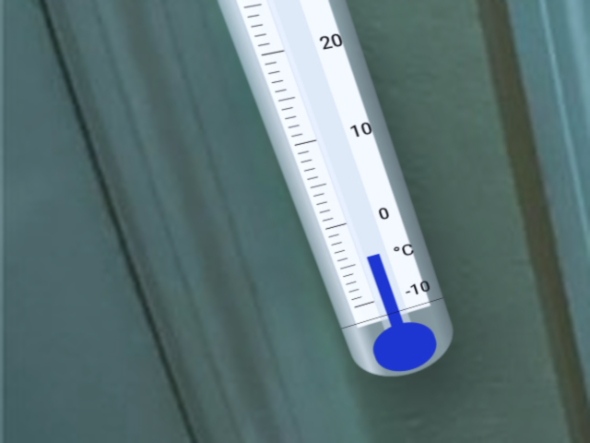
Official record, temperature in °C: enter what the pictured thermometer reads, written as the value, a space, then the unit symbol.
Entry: -4.5 °C
